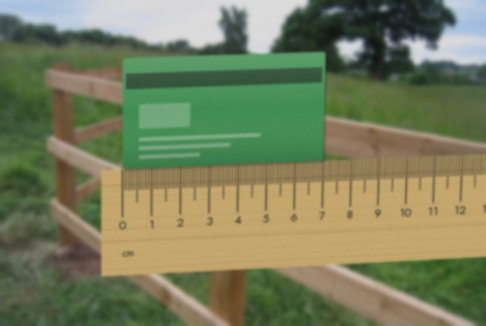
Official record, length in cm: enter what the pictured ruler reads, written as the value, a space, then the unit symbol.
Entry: 7 cm
